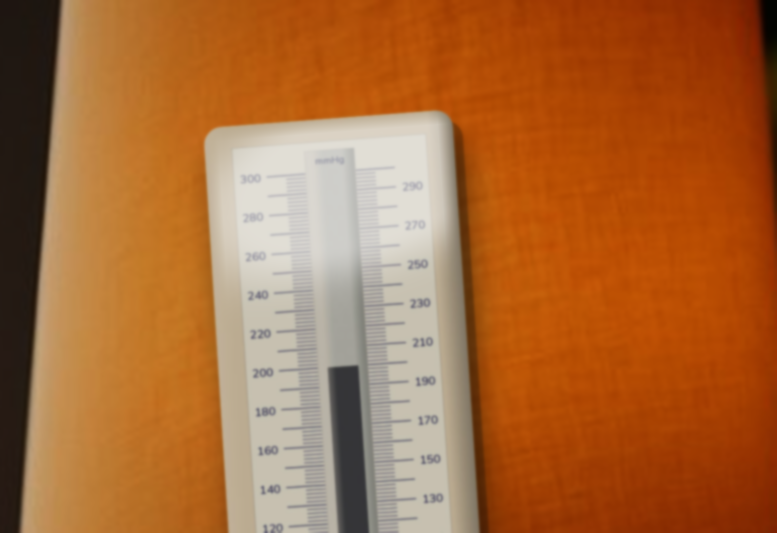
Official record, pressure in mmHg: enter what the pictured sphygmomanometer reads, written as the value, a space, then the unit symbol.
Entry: 200 mmHg
